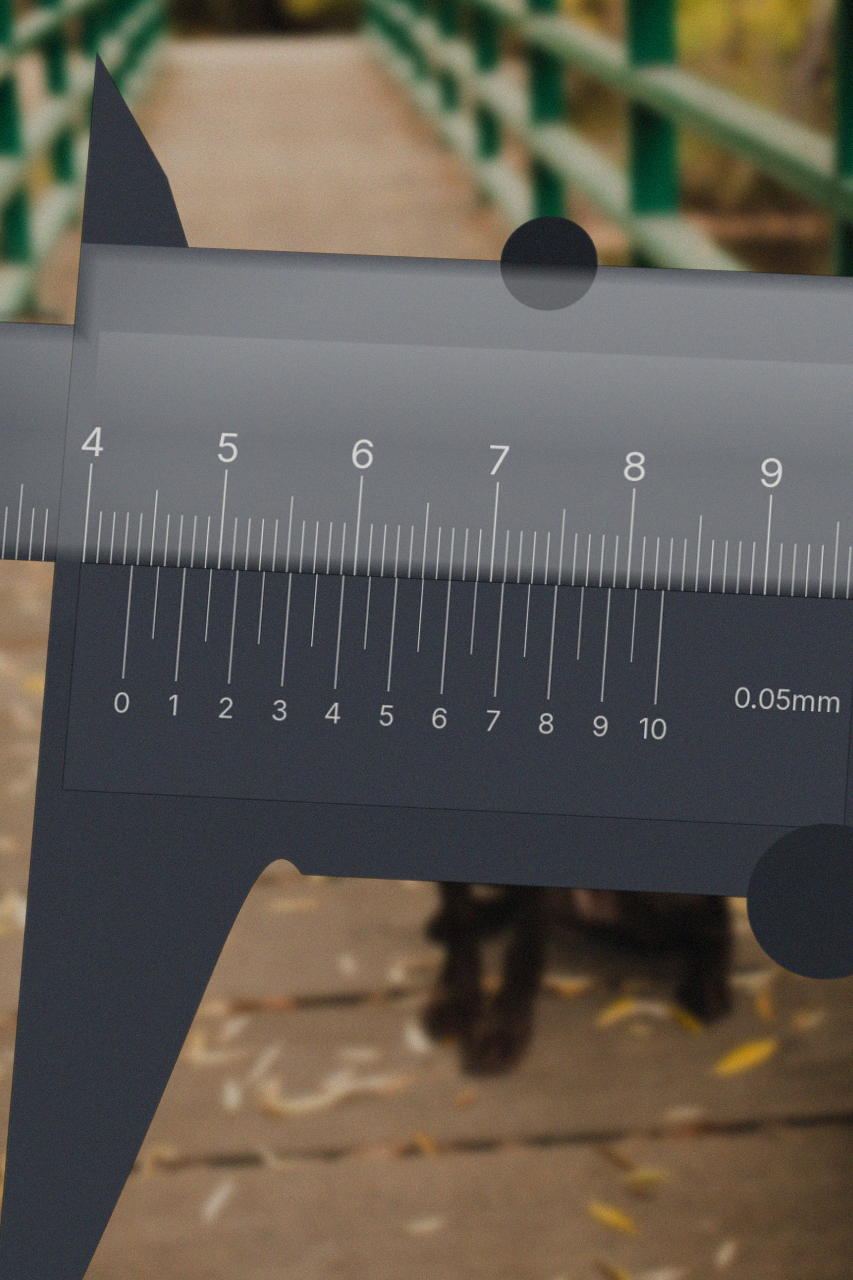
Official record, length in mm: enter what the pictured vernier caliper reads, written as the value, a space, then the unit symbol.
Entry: 43.6 mm
